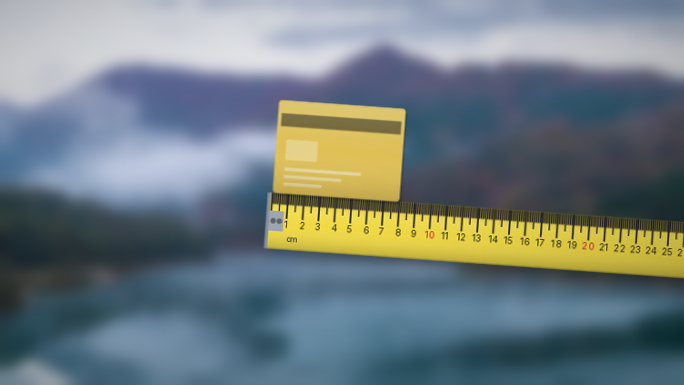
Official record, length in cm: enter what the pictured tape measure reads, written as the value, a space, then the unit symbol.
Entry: 8 cm
